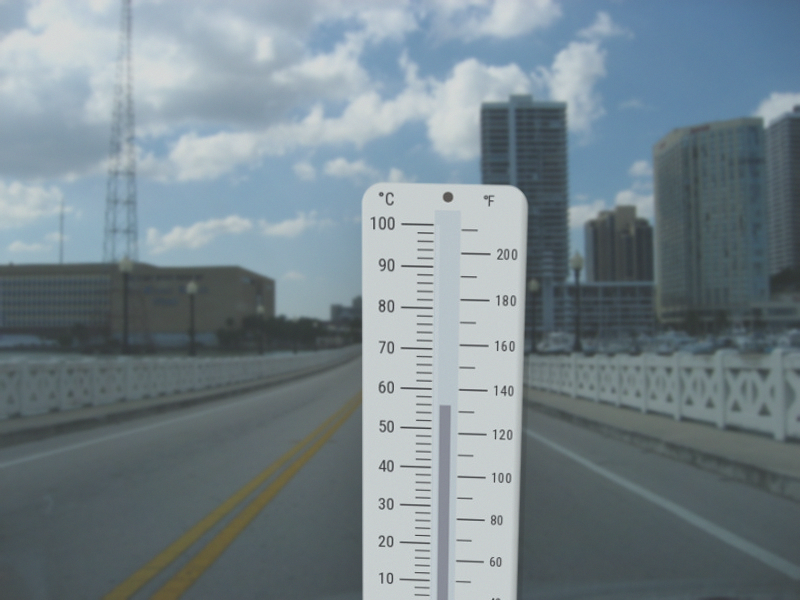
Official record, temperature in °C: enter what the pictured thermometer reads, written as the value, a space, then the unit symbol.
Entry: 56 °C
